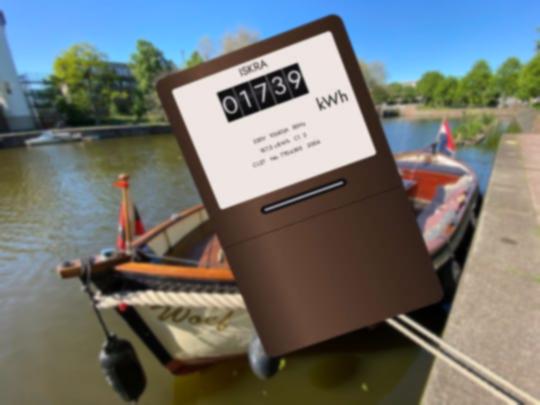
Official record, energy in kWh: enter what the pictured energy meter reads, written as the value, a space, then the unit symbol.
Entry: 1739 kWh
